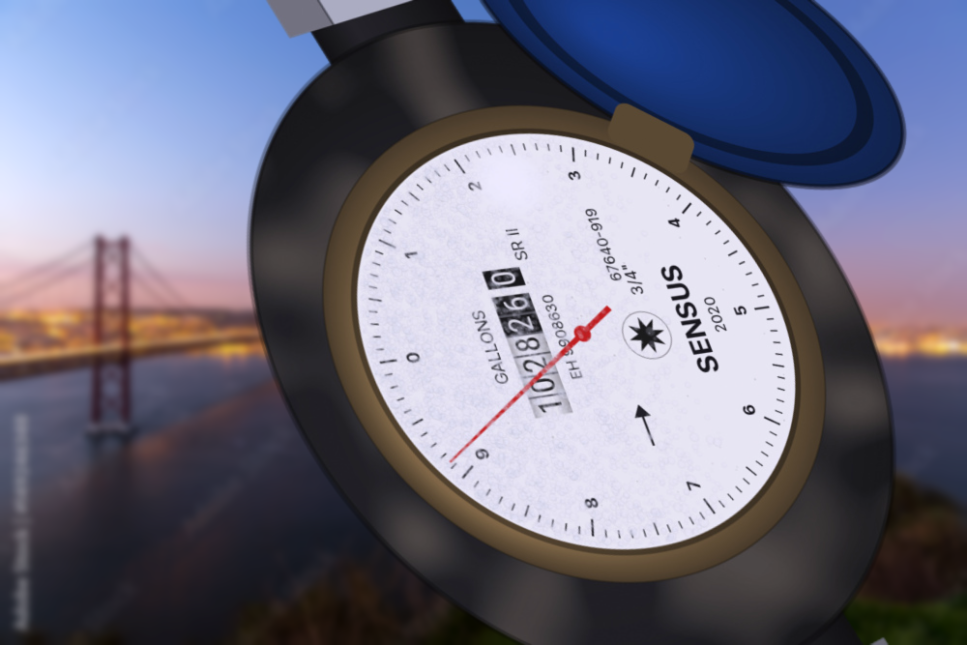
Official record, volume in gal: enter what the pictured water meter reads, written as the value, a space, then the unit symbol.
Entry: 1028259.1 gal
